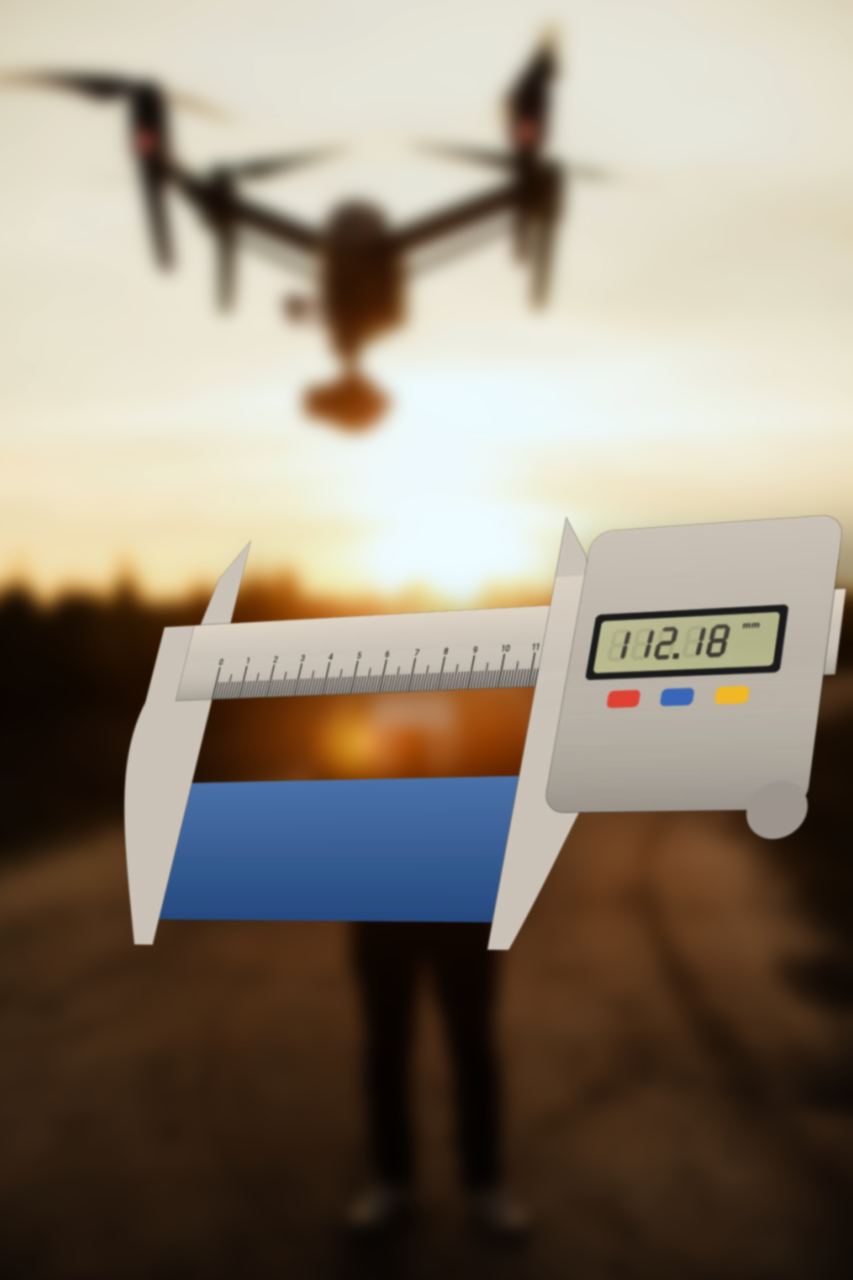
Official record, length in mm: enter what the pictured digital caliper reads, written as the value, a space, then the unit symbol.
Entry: 112.18 mm
